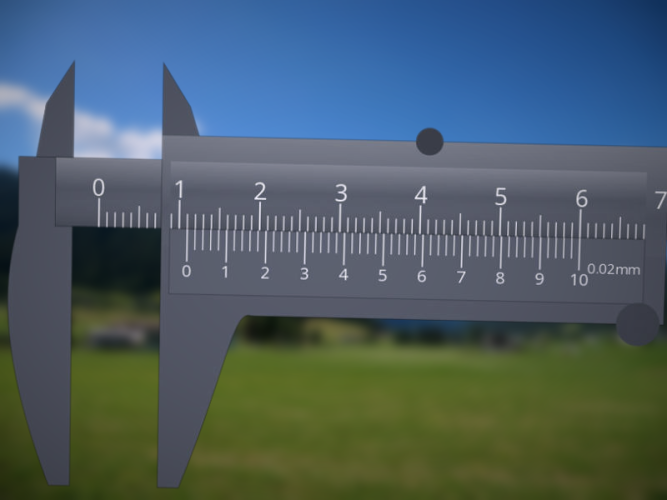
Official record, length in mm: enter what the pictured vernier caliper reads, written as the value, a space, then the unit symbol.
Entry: 11.0 mm
